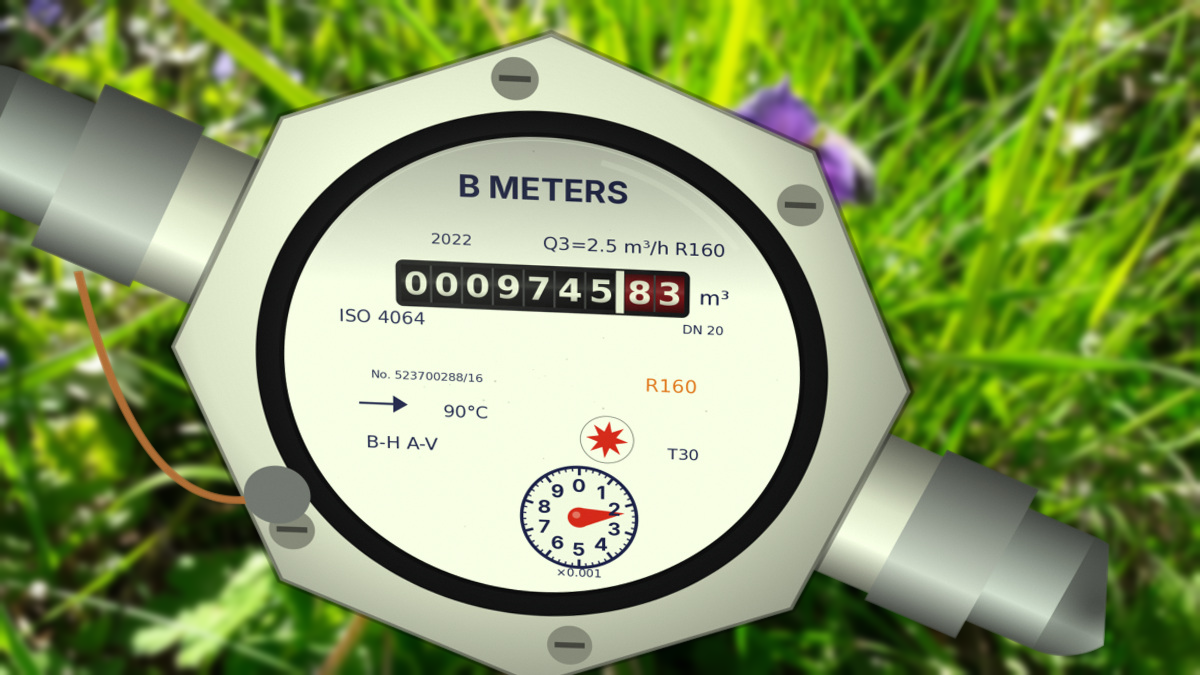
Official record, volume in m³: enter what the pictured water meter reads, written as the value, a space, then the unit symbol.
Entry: 9745.832 m³
